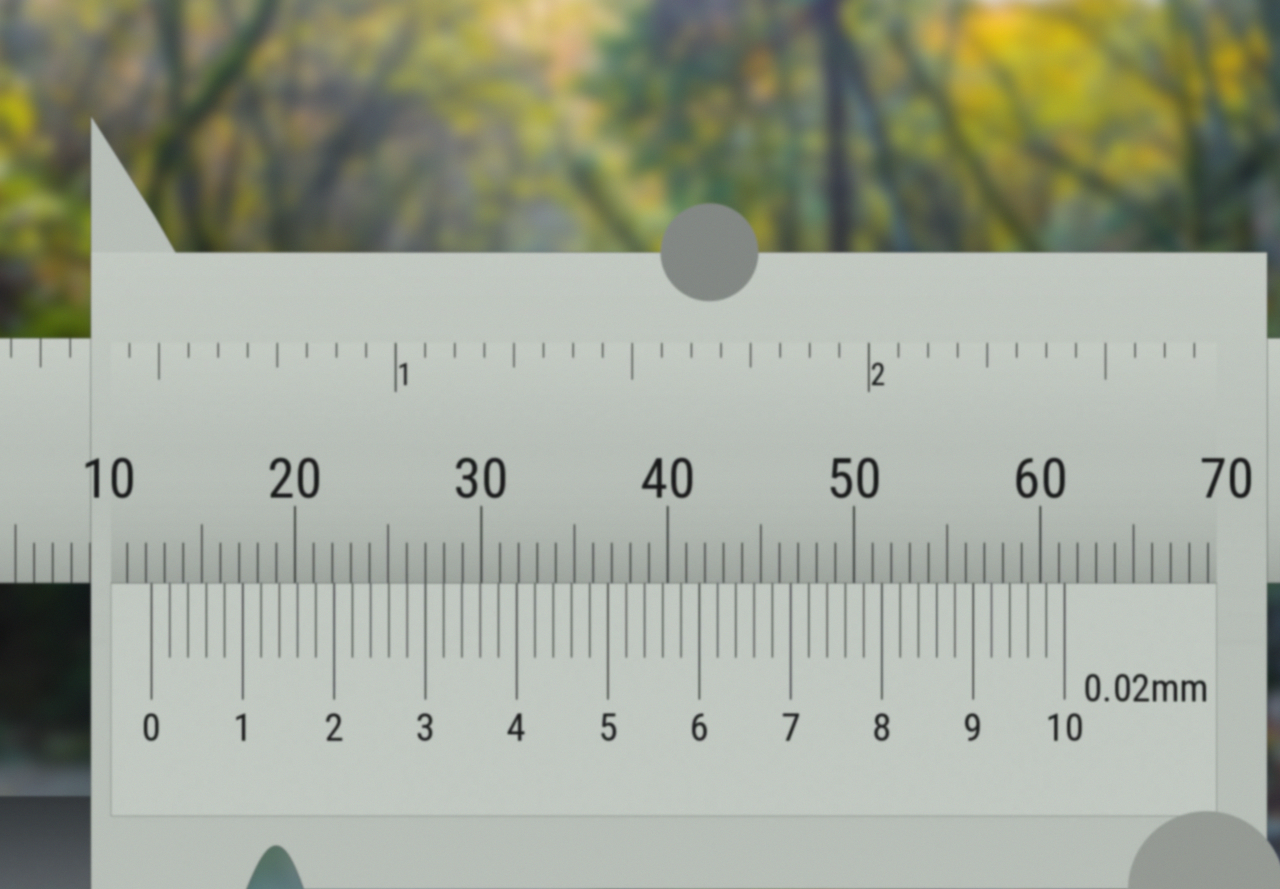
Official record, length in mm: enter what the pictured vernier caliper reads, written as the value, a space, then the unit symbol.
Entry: 12.3 mm
